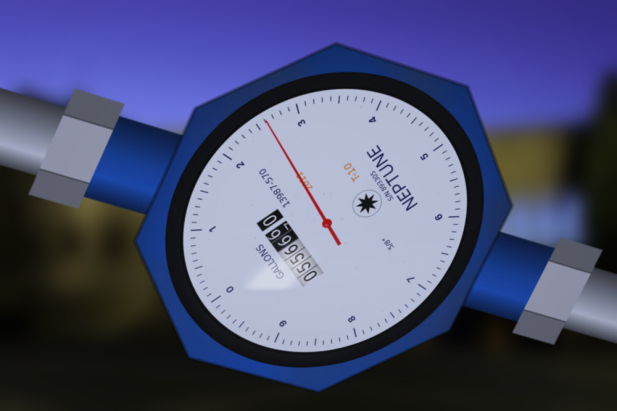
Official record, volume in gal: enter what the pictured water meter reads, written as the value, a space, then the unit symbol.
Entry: 556662.6 gal
